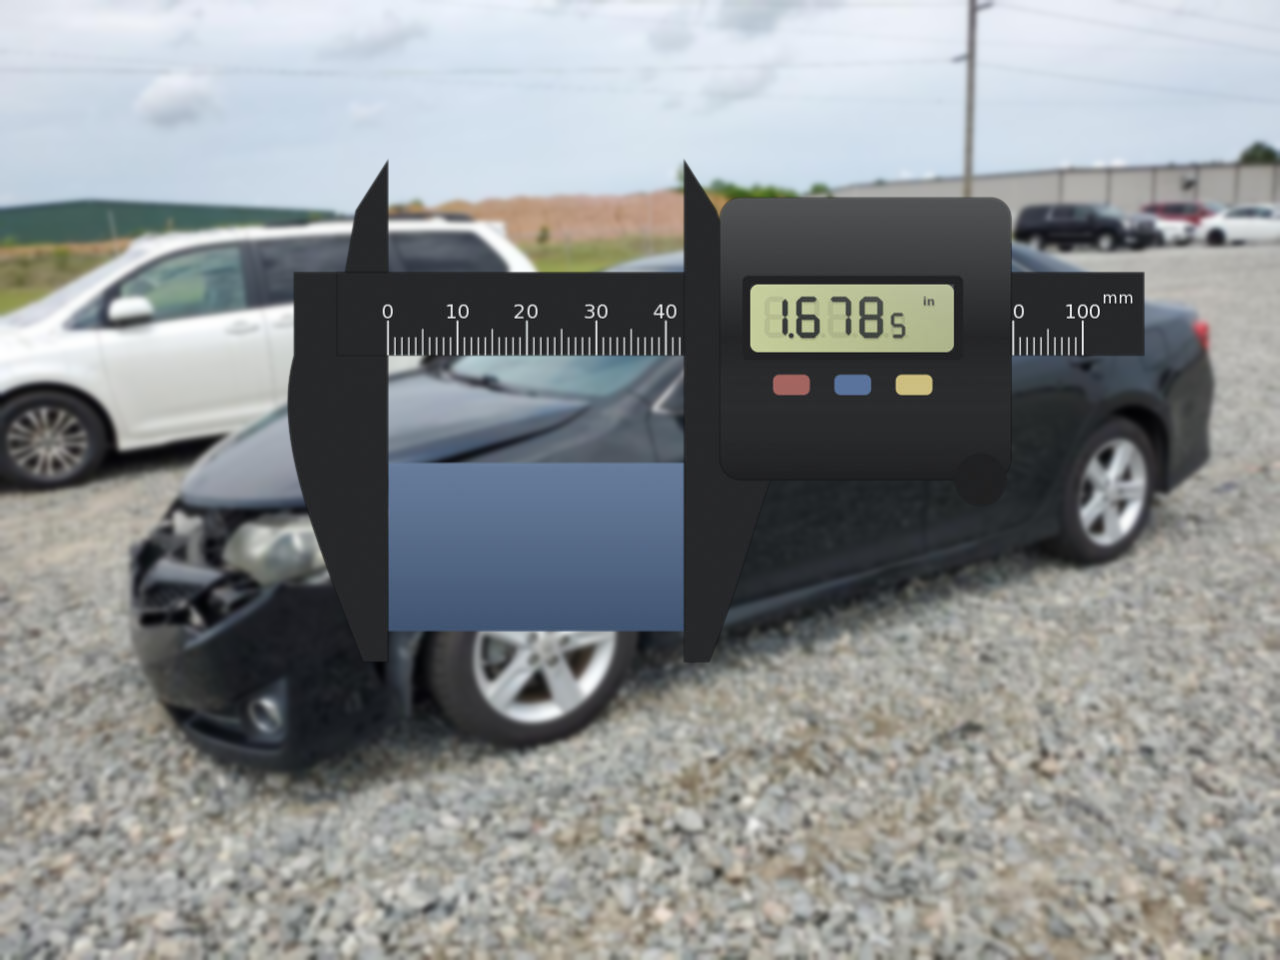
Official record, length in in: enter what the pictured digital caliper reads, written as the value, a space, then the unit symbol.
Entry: 1.6785 in
